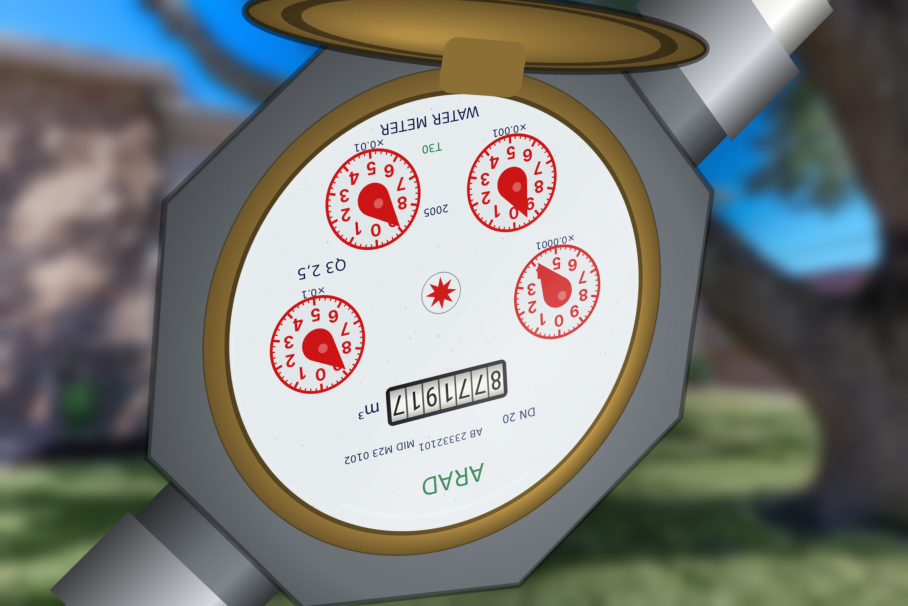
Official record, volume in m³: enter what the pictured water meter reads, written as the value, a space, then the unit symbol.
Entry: 8771917.8894 m³
